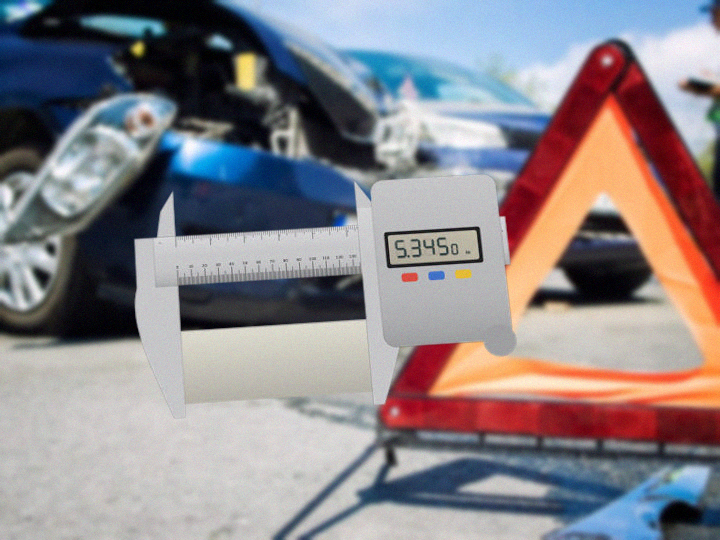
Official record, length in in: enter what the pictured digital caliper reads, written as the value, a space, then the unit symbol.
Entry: 5.3450 in
